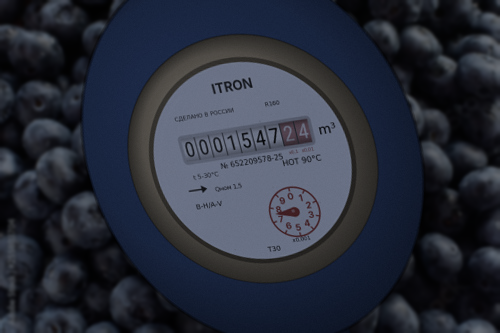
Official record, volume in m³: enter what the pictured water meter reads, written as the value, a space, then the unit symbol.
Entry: 1547.247 m³
